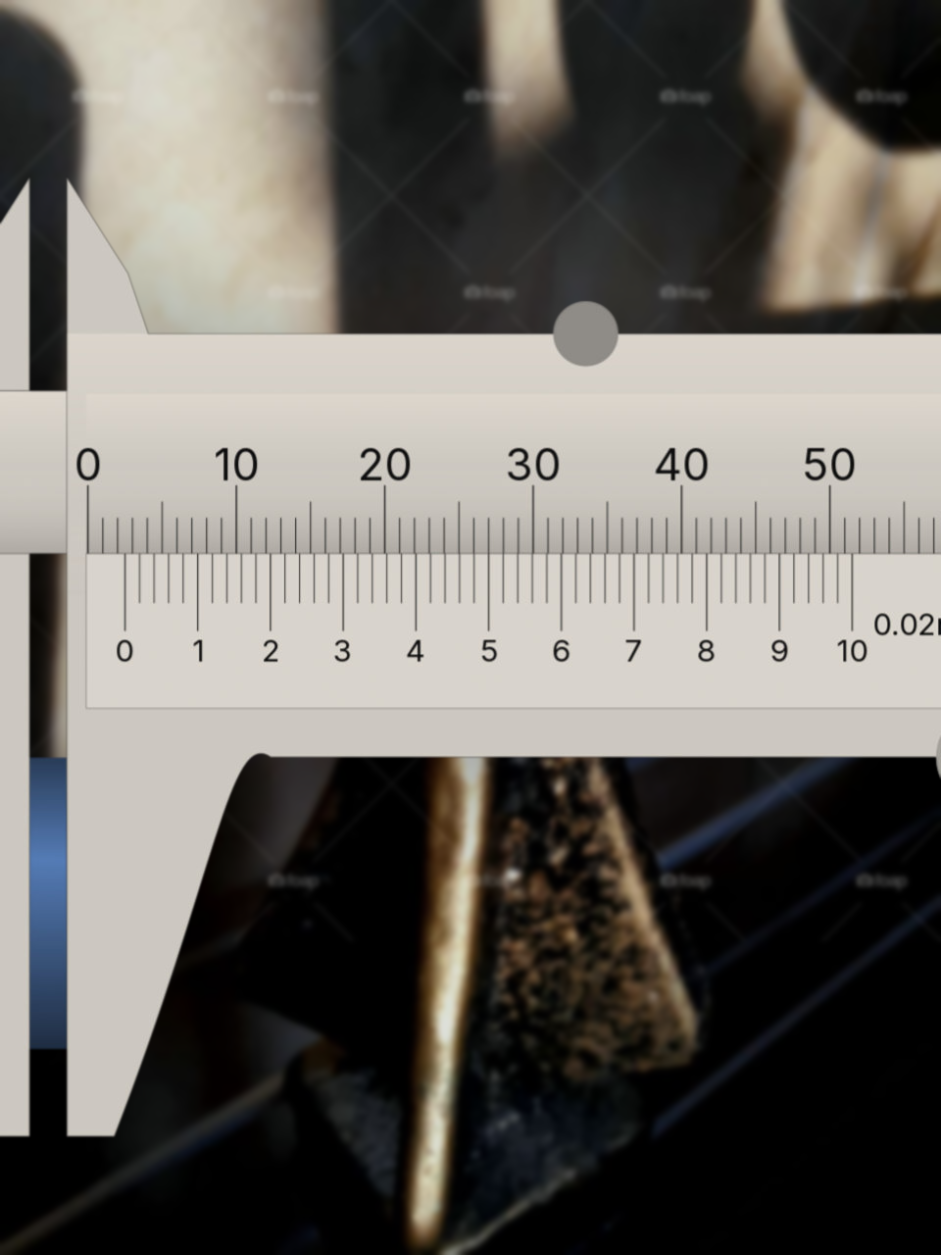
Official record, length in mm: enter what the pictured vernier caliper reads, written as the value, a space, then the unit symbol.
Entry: 2.5 mm
